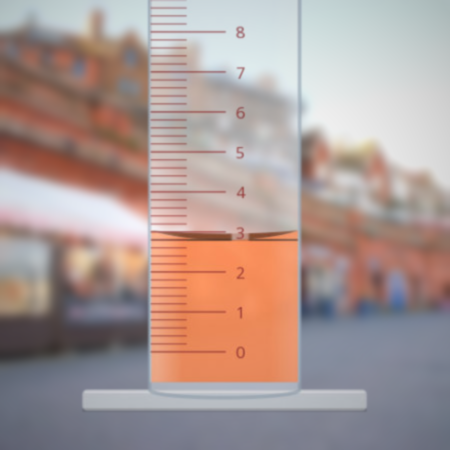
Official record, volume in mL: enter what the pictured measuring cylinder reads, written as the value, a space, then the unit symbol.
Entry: 2.8 mL
